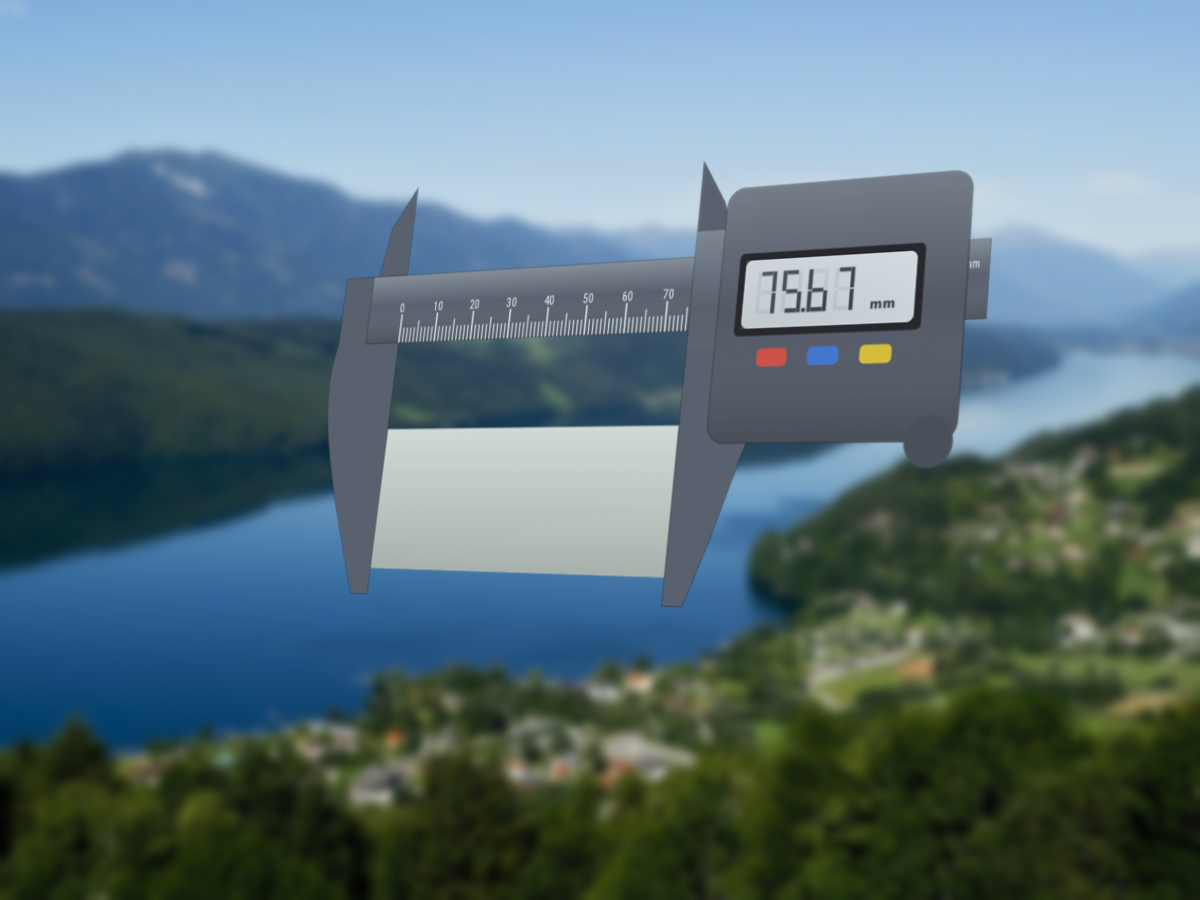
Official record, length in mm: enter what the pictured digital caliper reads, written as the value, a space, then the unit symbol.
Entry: 75.67 mm
